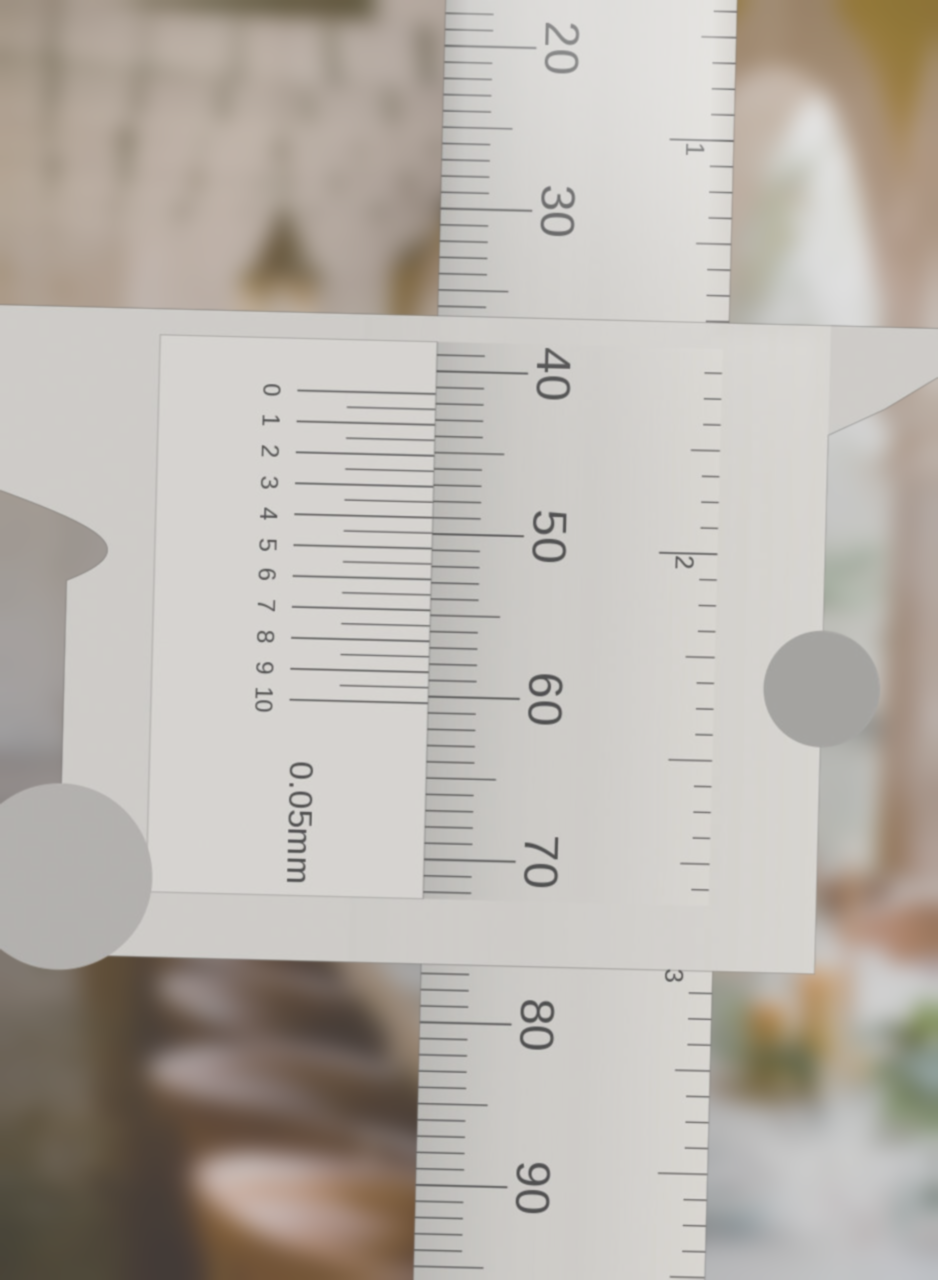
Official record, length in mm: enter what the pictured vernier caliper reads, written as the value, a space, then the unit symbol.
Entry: 41.4 mm
